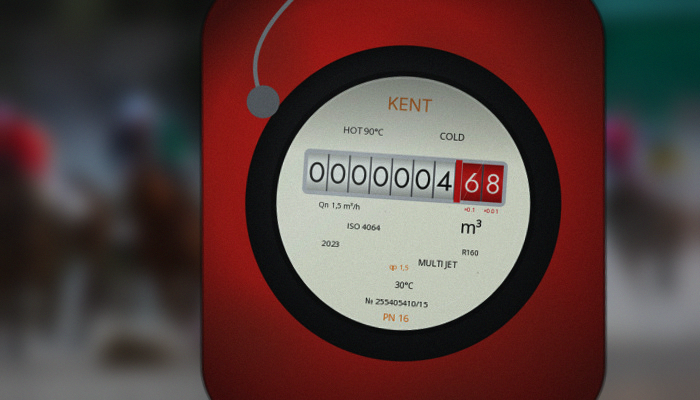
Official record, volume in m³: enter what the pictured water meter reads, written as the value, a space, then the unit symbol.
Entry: 4.68 m³
